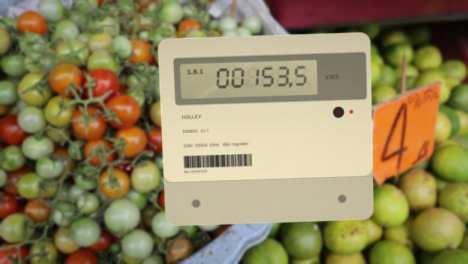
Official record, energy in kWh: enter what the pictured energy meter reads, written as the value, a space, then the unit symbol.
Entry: 153.5 kWh
